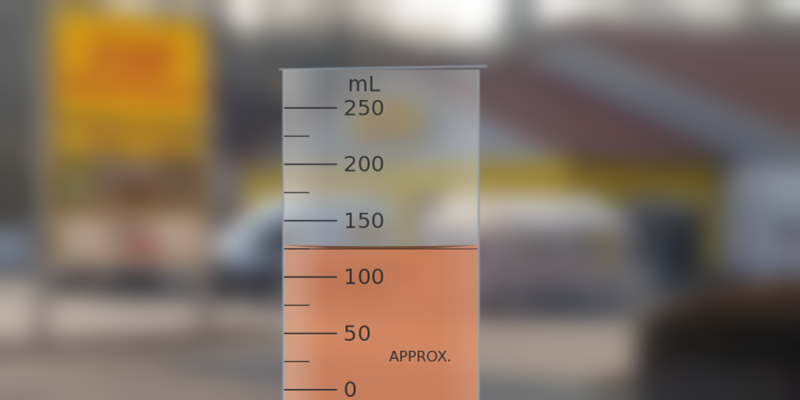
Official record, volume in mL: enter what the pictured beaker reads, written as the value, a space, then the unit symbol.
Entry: 125 mL
